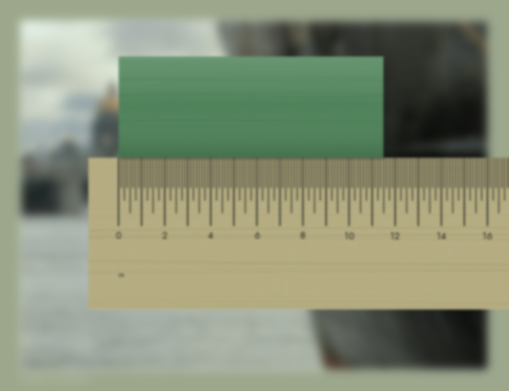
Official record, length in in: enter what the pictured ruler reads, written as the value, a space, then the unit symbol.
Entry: 11.5 in
